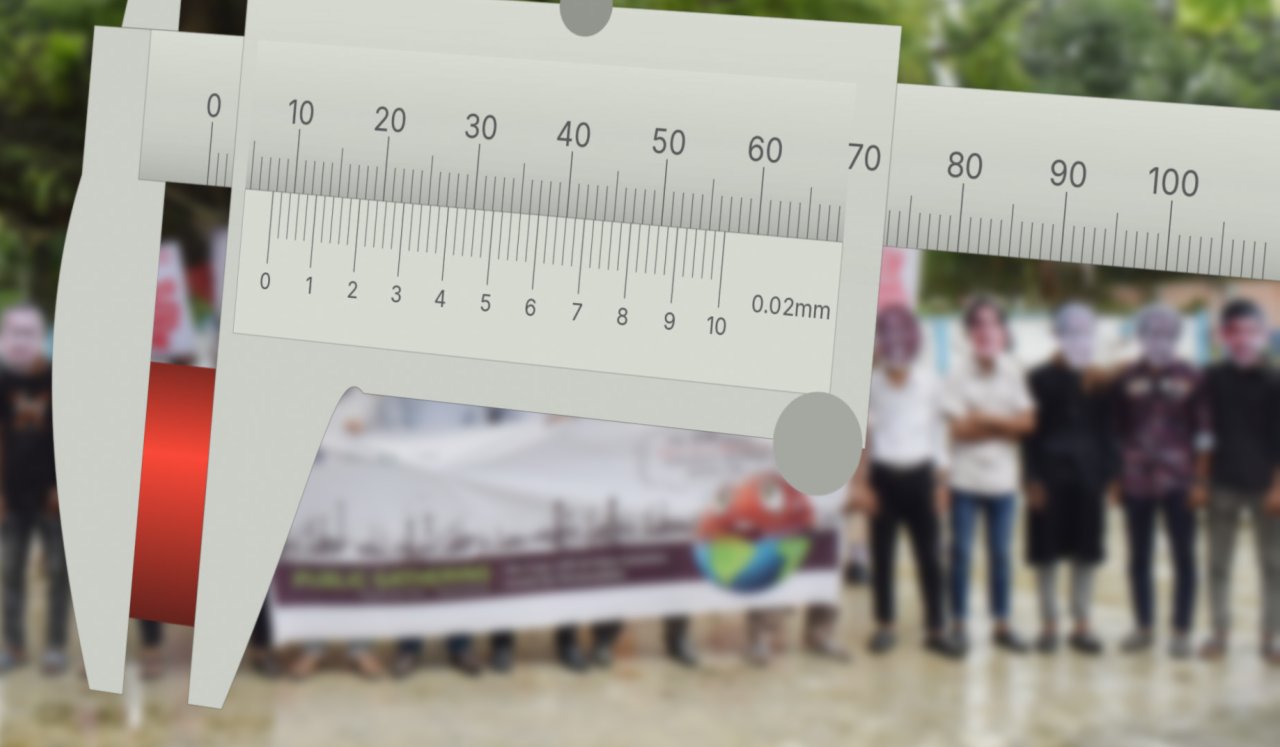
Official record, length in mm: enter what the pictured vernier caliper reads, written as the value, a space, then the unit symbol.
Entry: 7.6 mm
